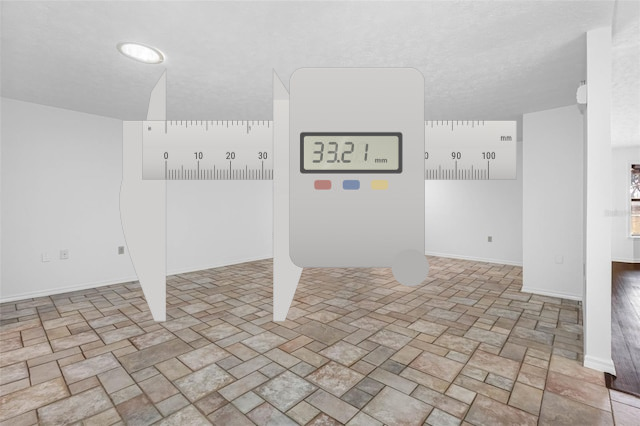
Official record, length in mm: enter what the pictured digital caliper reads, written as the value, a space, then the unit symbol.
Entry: 33.21 mm
